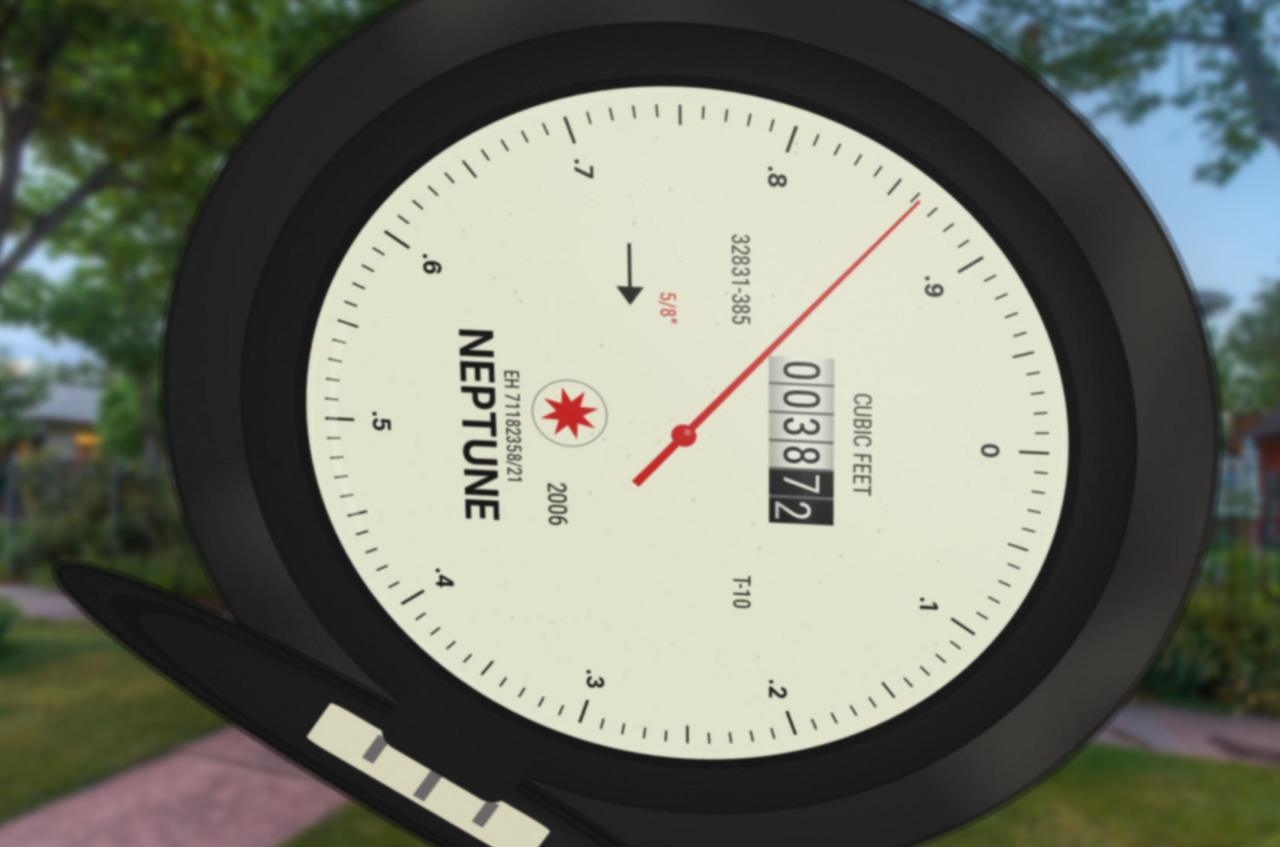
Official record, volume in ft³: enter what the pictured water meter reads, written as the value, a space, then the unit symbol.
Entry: 3871.86 ft³
